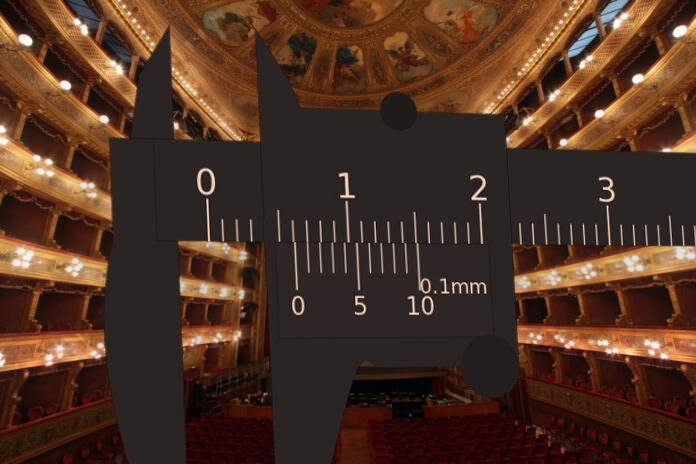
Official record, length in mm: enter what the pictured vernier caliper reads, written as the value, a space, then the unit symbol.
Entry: 6.1 mm
